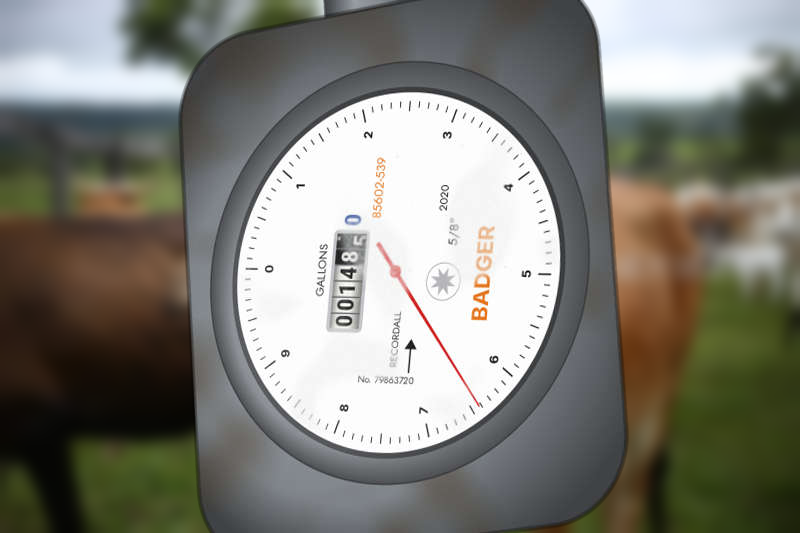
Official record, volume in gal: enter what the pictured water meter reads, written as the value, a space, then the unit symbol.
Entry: 14846.4 gal
